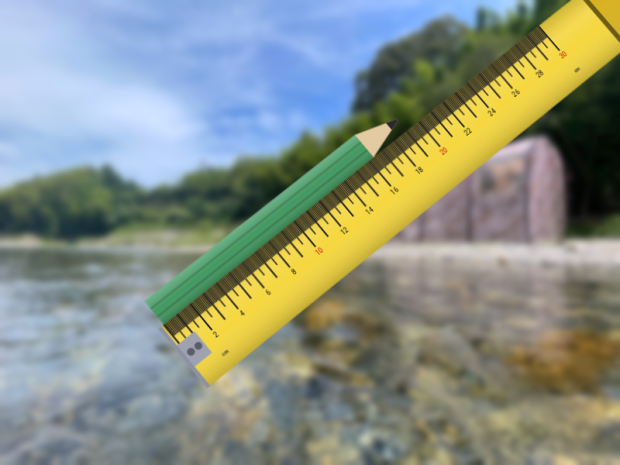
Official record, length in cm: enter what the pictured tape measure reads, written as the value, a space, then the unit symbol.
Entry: 19 cm
